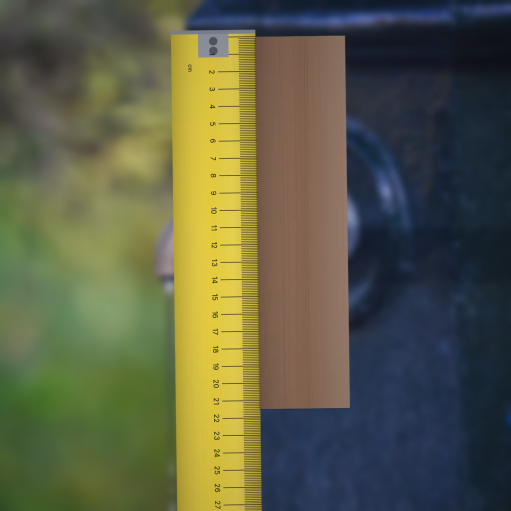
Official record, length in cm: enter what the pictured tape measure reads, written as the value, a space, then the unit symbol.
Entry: 21.5 cm
